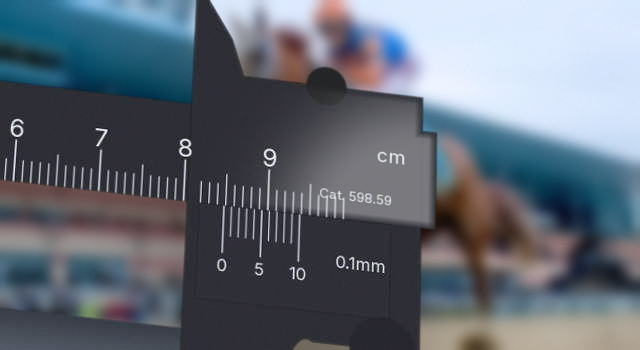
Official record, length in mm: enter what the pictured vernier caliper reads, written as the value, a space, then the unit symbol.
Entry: 84.8 mm
